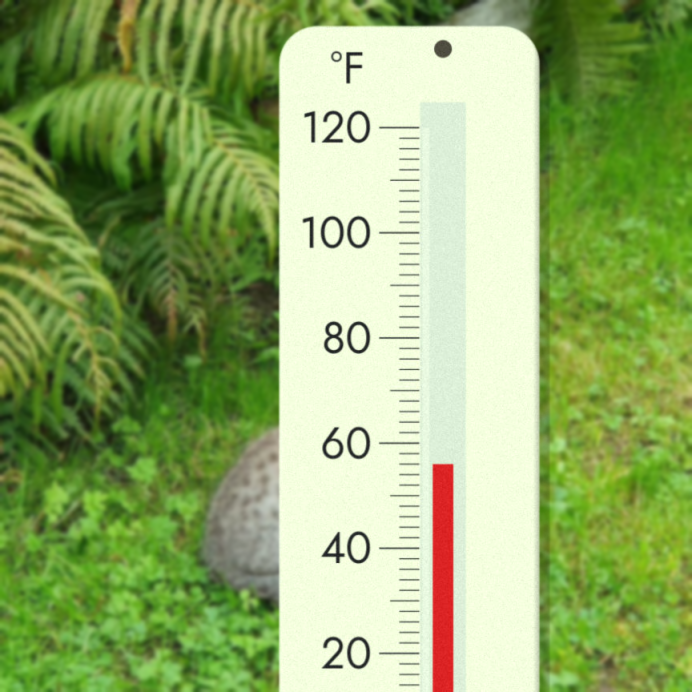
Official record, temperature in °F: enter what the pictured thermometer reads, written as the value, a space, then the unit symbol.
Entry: 56 °F
